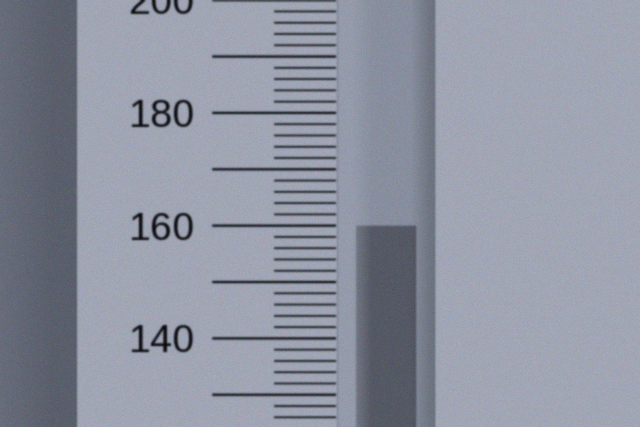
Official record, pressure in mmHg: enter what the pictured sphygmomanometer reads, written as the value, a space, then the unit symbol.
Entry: 160 mmHg
